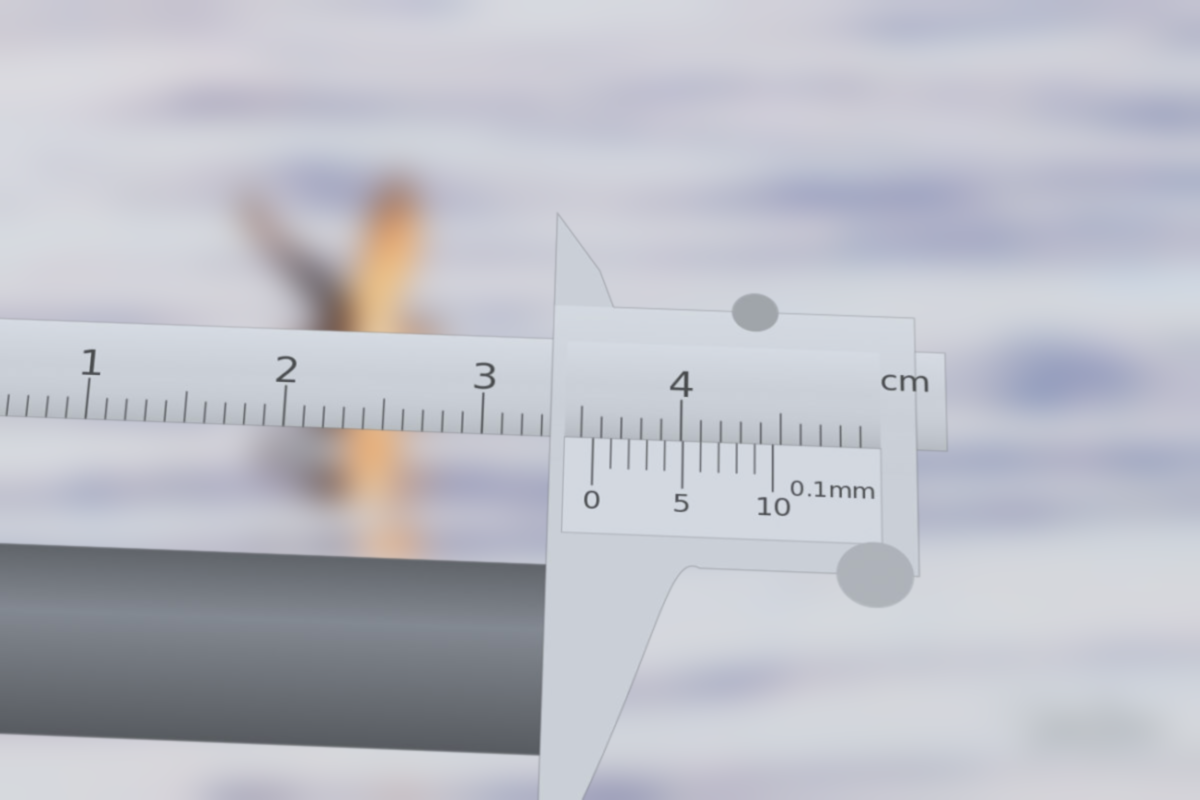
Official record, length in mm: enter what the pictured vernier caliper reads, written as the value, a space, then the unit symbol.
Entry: 35.6 mm
